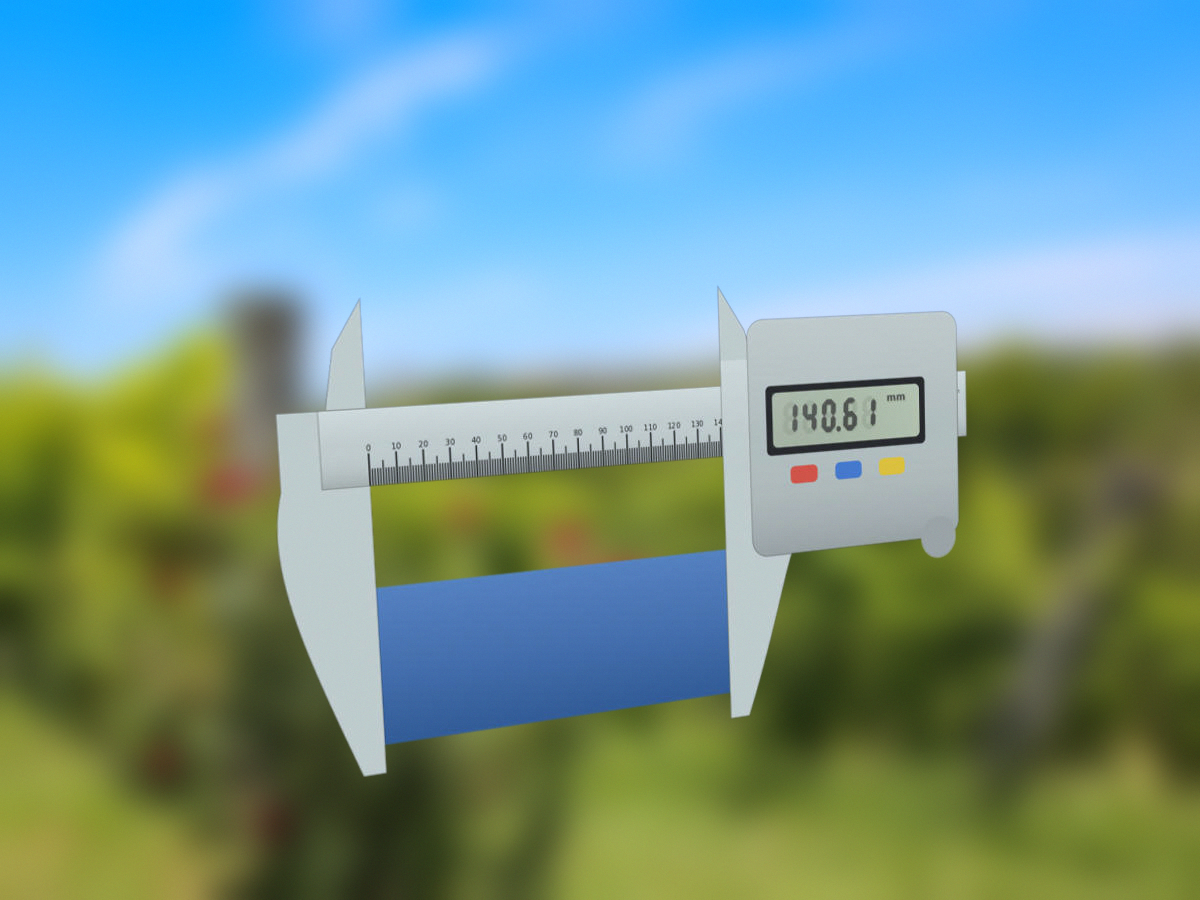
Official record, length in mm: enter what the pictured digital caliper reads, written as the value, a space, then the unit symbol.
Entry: 140.61 mm
